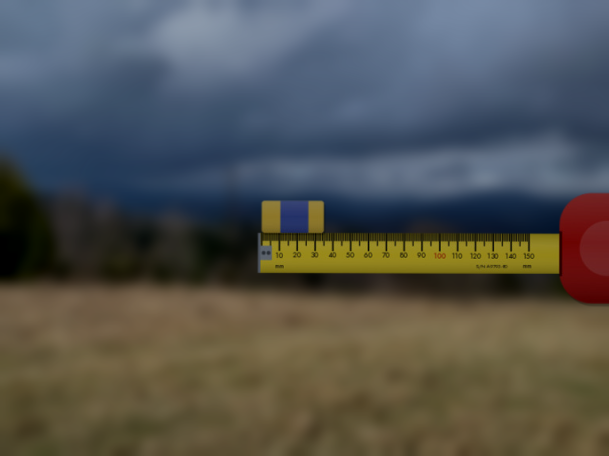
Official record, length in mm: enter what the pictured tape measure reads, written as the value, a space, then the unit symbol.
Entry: 35 mm
